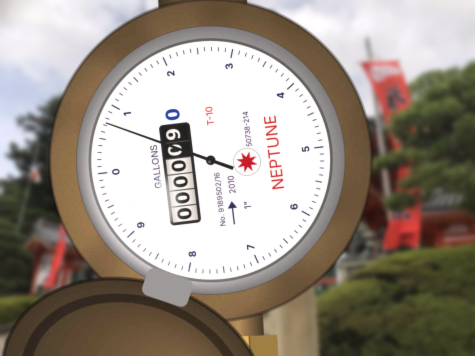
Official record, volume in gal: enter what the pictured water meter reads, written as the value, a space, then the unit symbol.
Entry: 90.7 gal
